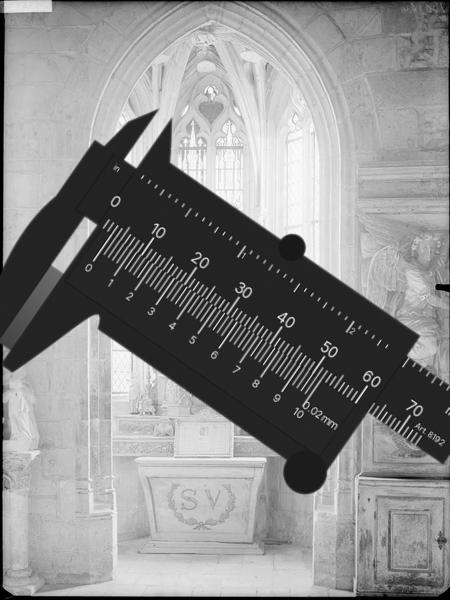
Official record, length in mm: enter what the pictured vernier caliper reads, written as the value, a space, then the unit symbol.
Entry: 3.0 mm
